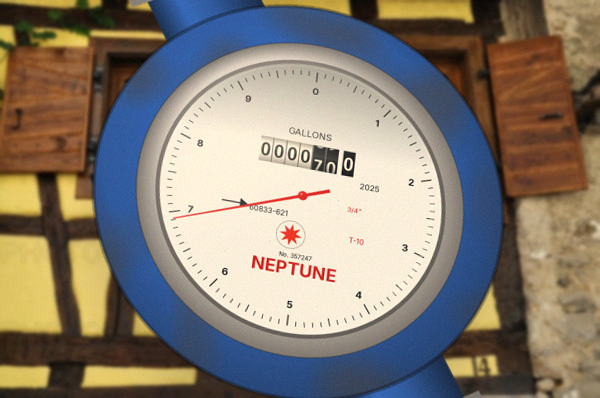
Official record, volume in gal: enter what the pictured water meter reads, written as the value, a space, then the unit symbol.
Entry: 696.9 gal
